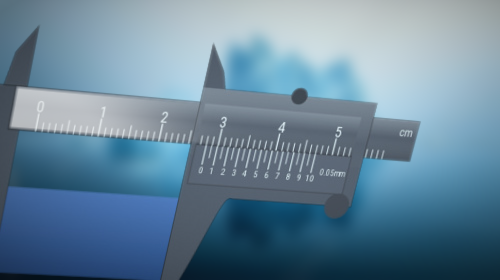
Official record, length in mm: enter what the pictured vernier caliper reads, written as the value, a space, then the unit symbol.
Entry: 28.0 mm
